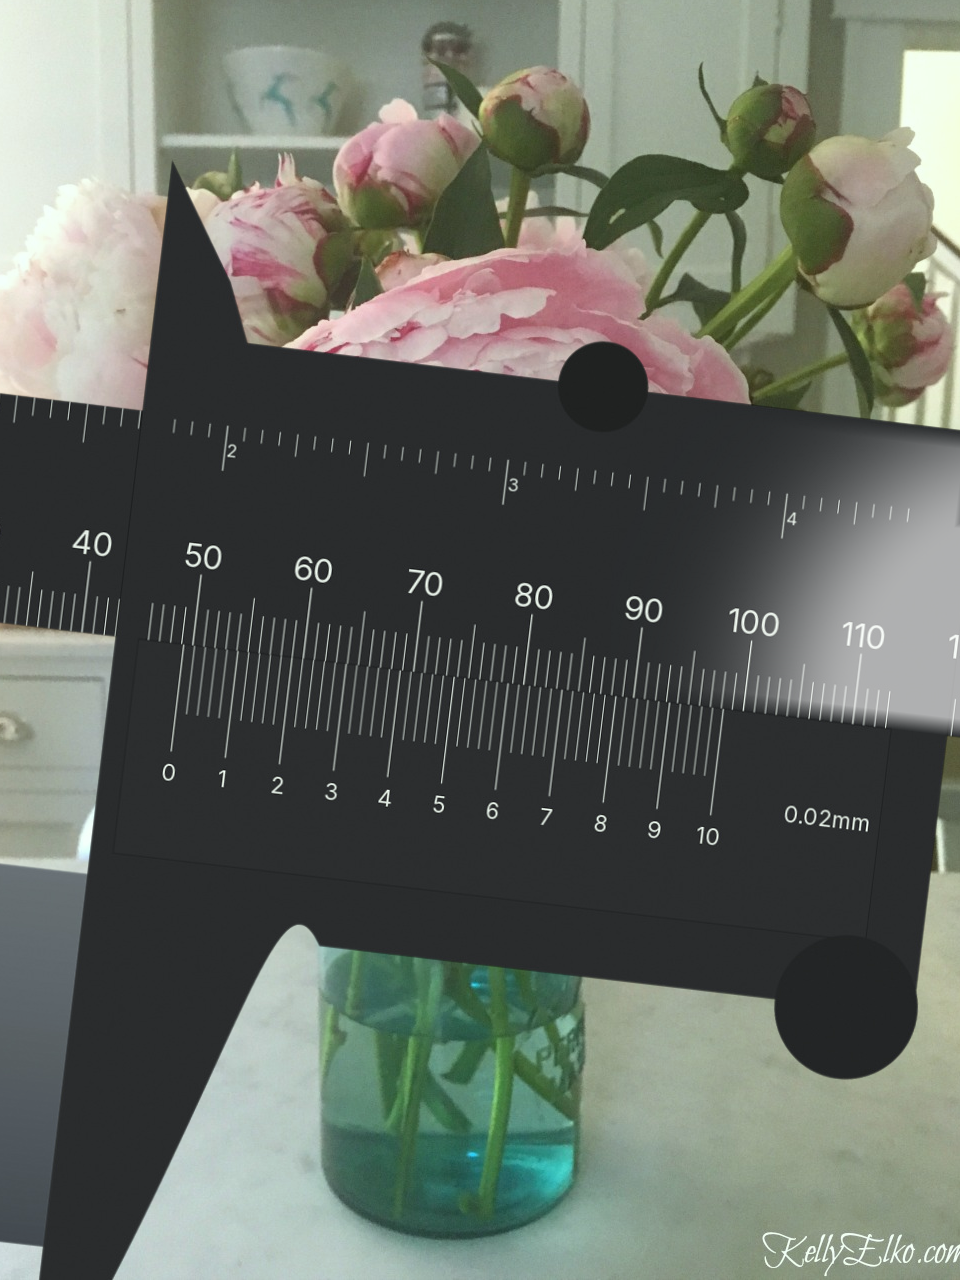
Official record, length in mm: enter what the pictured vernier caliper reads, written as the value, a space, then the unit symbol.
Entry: 49.2 mm
